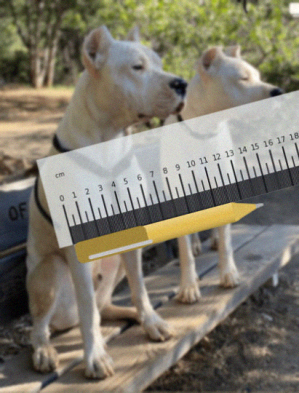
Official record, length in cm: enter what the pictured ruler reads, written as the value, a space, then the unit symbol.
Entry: 14.5 cm
